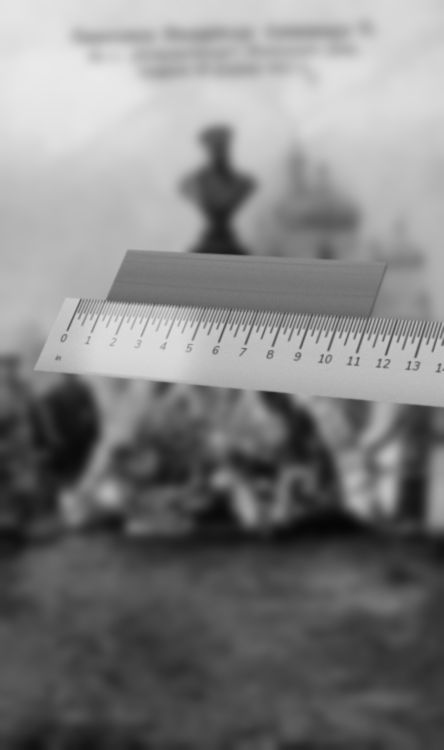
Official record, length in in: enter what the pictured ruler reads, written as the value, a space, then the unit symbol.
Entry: 10 in
